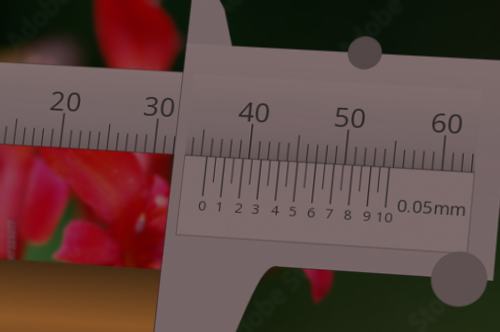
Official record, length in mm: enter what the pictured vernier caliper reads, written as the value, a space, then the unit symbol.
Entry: 35.6 mm
